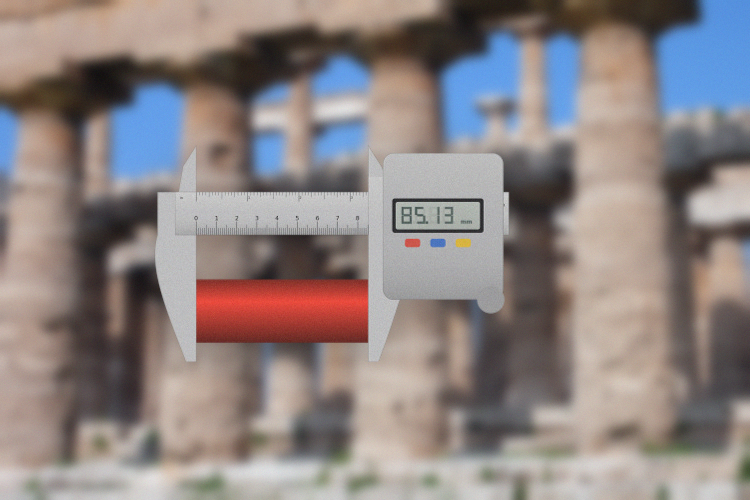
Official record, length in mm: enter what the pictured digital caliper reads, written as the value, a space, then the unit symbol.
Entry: 85.13 mm
